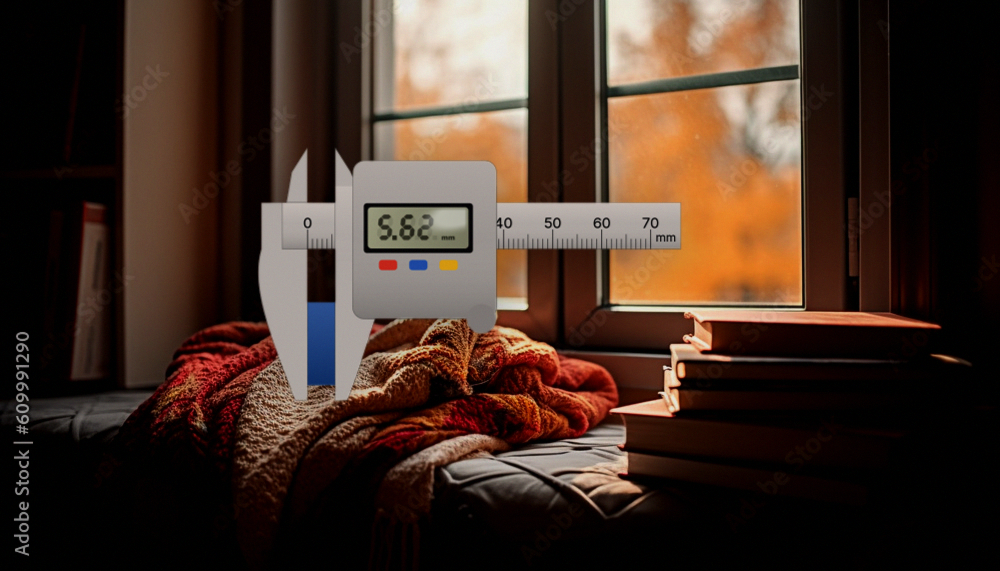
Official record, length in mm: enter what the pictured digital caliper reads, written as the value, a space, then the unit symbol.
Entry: 5.62 mm
